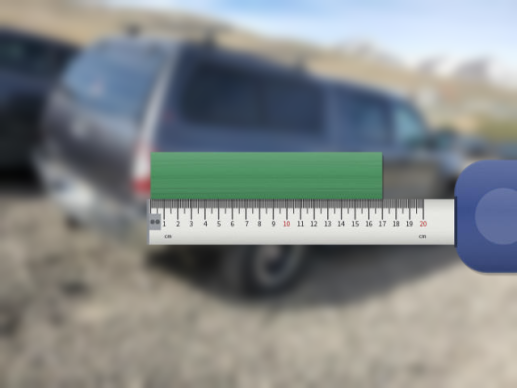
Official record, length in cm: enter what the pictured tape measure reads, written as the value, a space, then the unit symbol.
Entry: 17 cm
